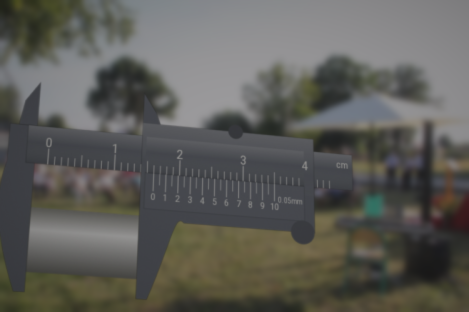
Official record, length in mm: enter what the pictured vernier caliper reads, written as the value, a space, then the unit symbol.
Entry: 16.0 mm
